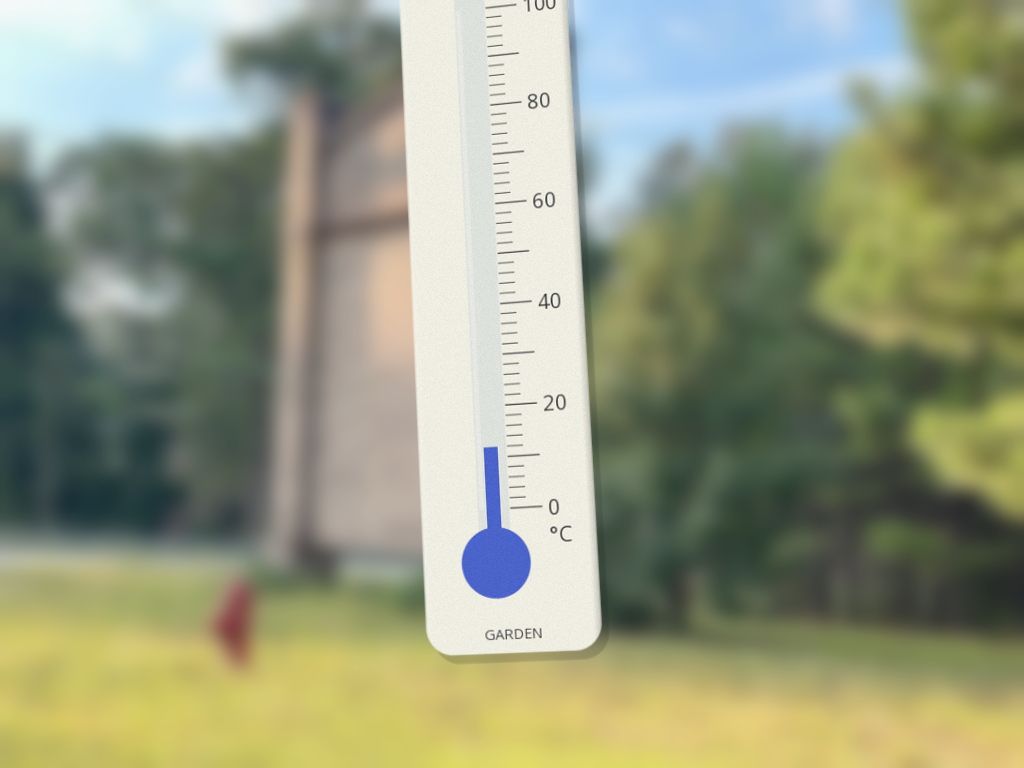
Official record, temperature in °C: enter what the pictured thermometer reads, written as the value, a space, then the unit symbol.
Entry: 12 °C
